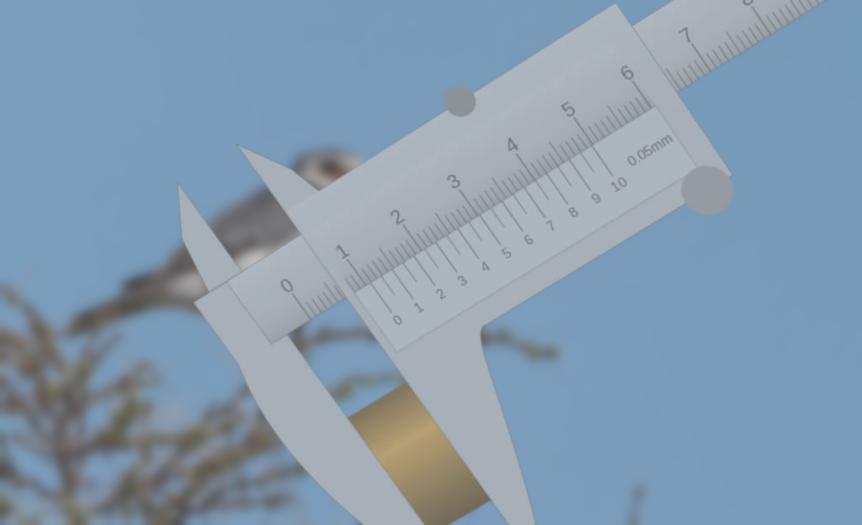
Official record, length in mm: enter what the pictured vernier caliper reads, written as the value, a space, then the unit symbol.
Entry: 10.8 mm
